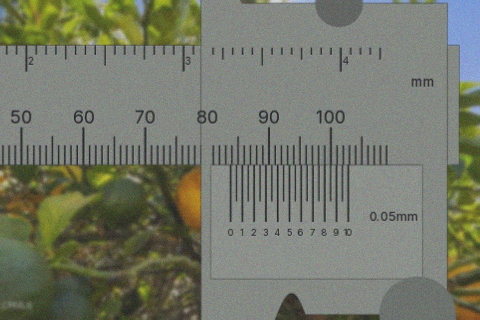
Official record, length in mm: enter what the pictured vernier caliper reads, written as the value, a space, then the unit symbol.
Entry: 83.8 mm
